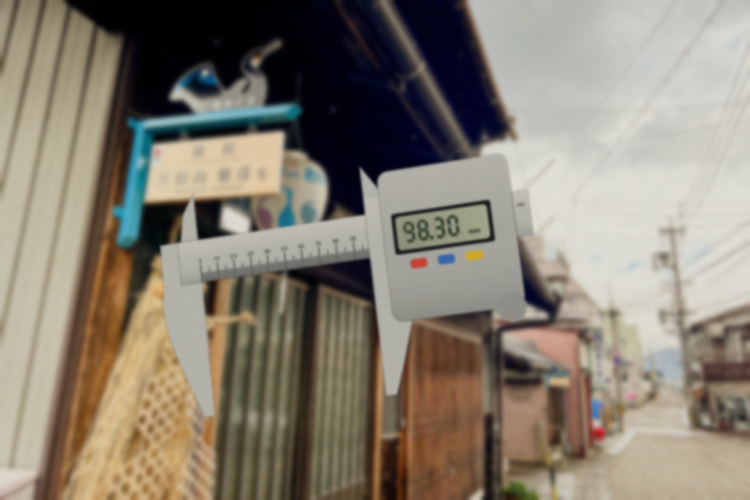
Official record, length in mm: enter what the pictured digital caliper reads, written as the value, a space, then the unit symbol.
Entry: 98.30 mm
